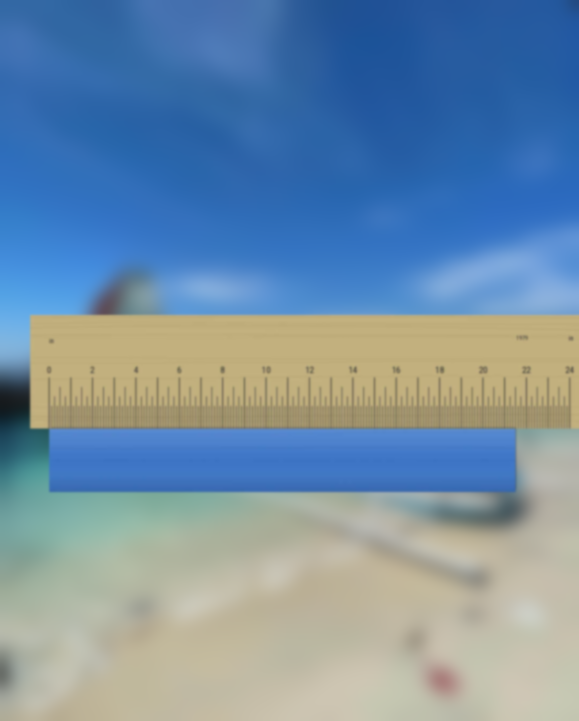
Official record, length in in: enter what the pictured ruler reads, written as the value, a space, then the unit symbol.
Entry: 21.5 in
